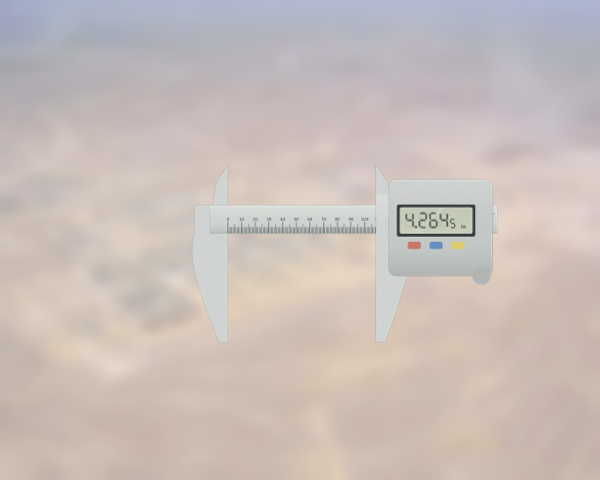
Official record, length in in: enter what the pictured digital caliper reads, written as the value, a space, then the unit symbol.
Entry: 4.2645 in
